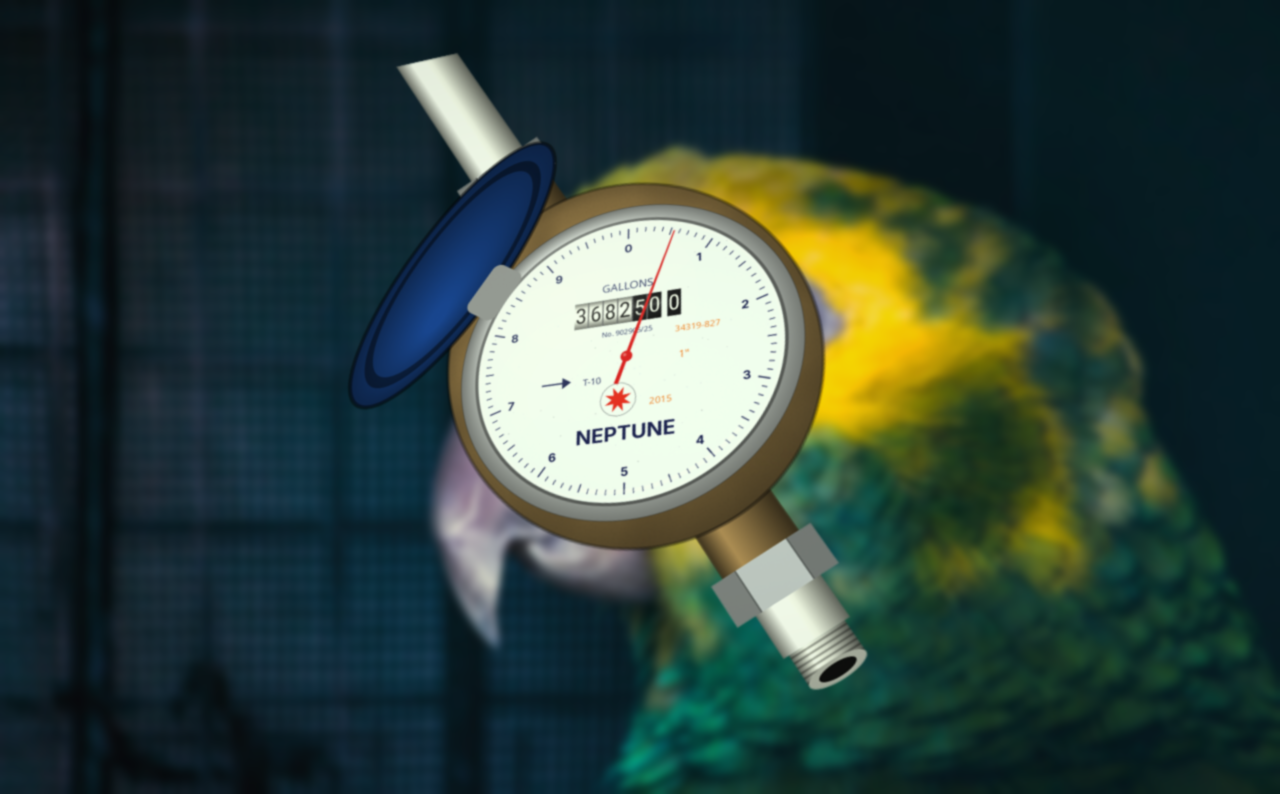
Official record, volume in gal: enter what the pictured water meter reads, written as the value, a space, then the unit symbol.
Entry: 3682500.5 gal
